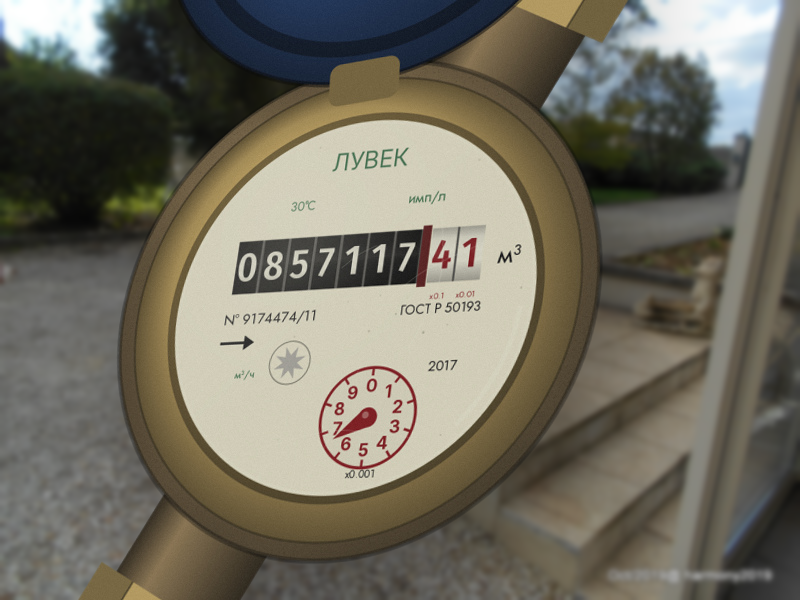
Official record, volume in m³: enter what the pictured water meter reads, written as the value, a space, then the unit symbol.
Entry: 857117.416 m³
